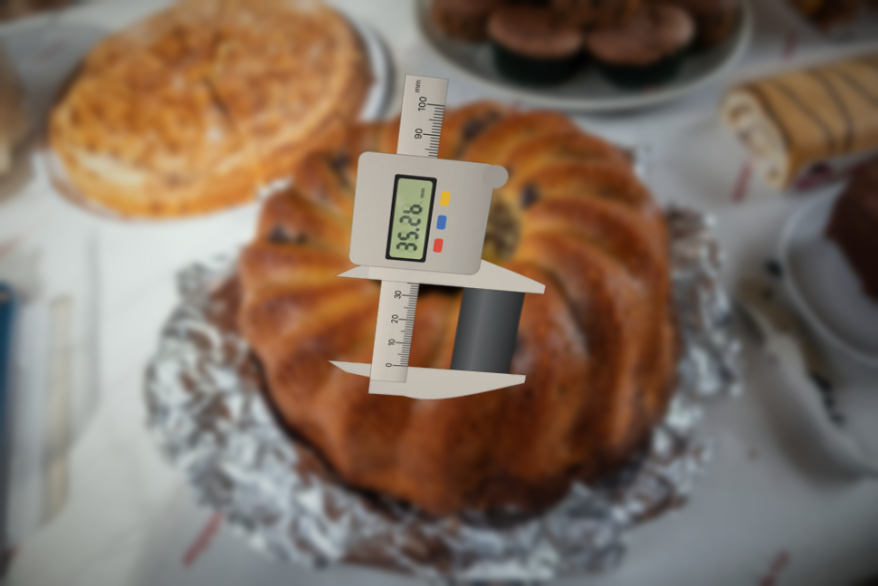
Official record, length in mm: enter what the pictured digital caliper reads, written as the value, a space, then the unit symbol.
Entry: 35.26 mm
